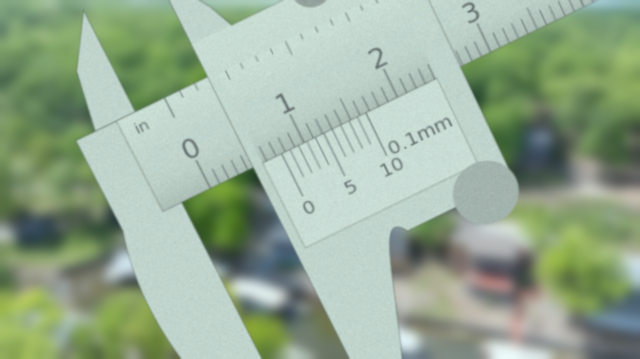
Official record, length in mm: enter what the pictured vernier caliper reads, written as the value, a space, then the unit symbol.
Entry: 7.6 mm
